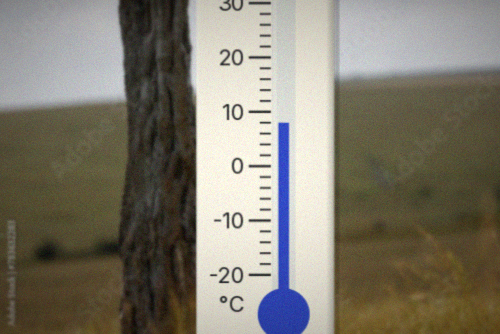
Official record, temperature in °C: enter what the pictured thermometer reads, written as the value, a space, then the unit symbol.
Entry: 8 °C
